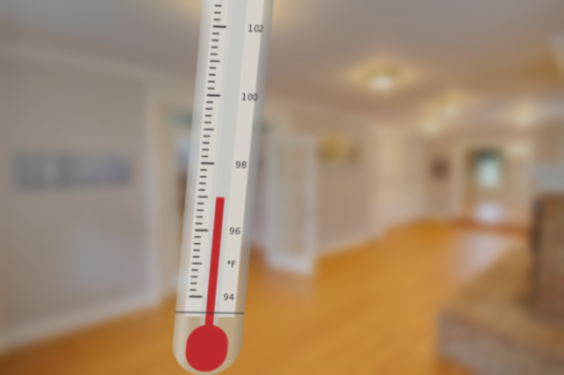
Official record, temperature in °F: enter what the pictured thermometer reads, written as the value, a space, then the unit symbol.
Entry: 97 °F
